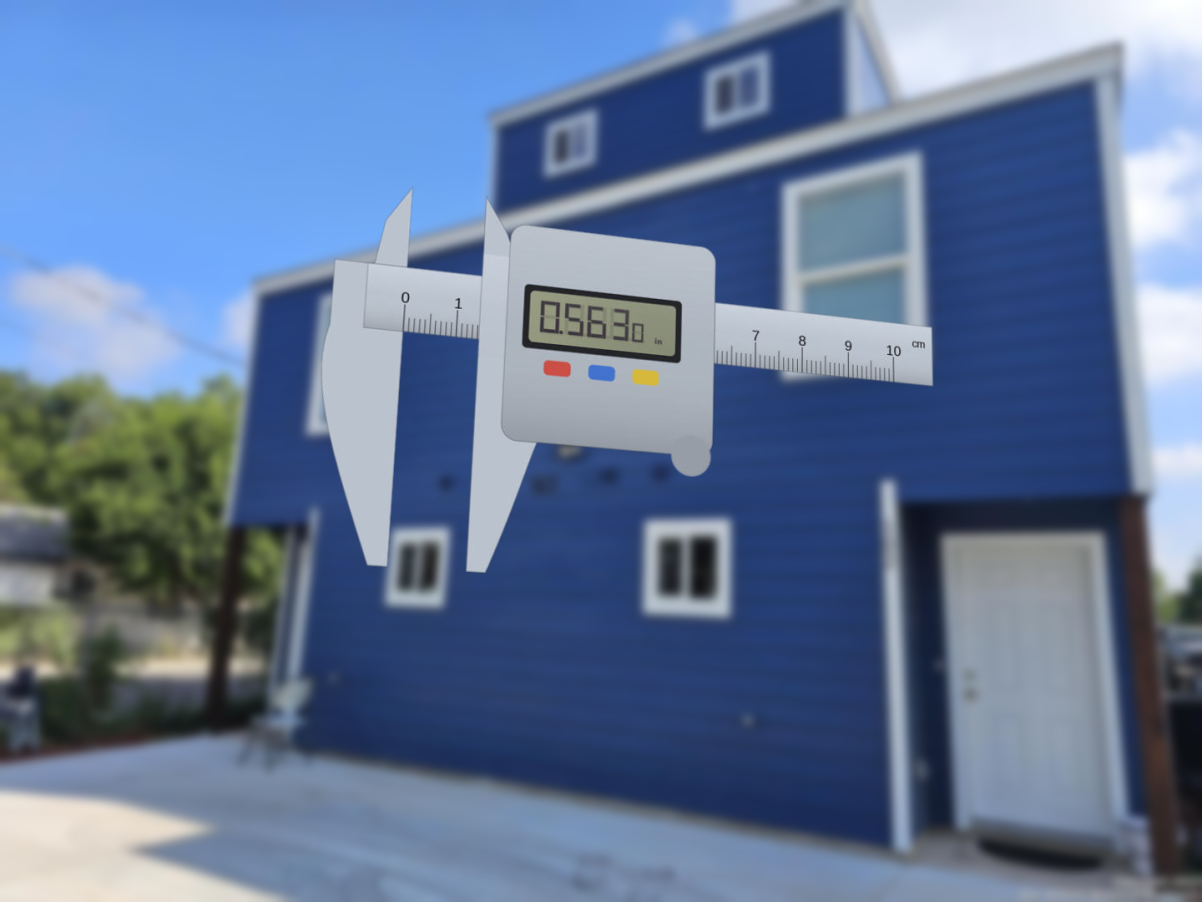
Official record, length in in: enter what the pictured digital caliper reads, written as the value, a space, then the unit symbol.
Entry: 0.5630 in
